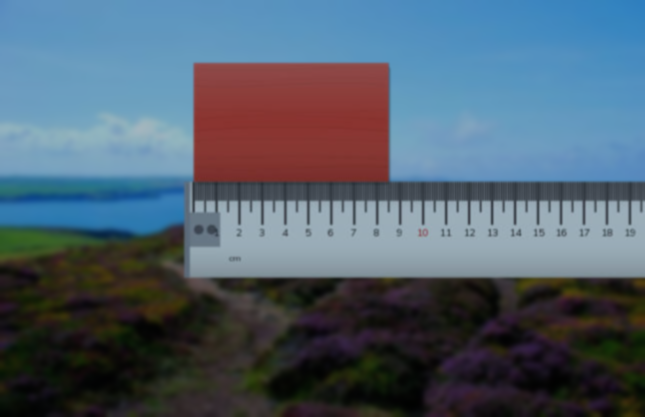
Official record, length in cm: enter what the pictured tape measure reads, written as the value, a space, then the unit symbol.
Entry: 8.5 cm
